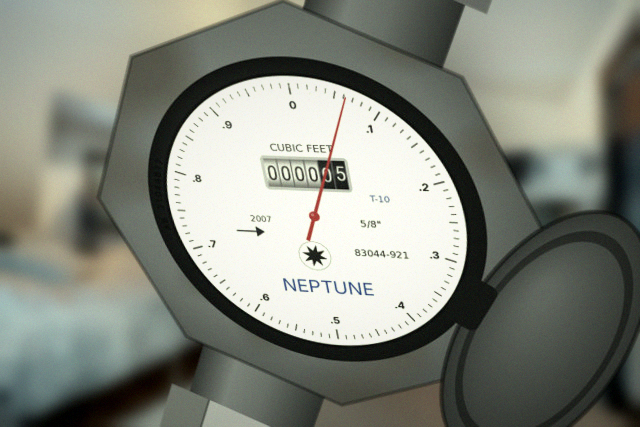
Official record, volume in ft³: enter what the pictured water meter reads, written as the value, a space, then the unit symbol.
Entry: 5.06 ft³
